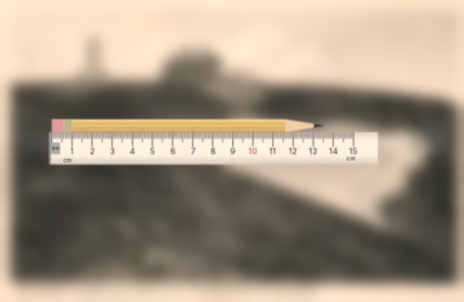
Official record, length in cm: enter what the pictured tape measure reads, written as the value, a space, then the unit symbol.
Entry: 13.5 cm
